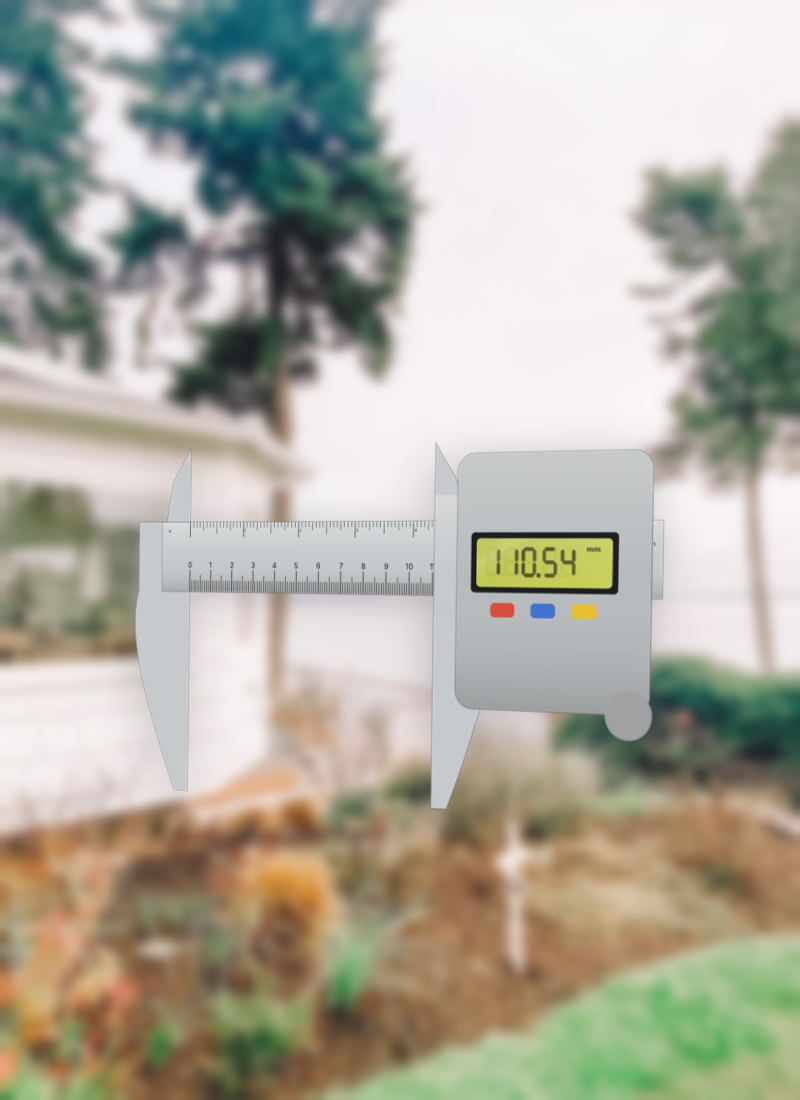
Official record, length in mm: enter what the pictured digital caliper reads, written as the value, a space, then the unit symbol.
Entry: 110.54 mm
